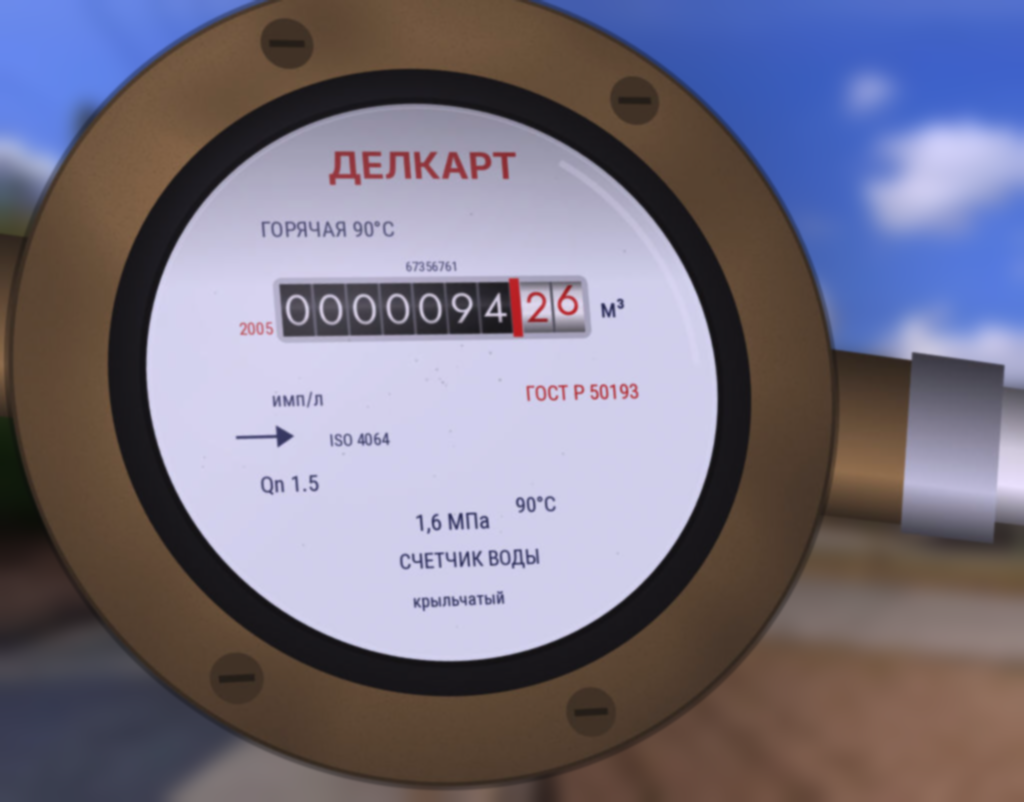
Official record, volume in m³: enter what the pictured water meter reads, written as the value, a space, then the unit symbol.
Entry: 94.26 m³
